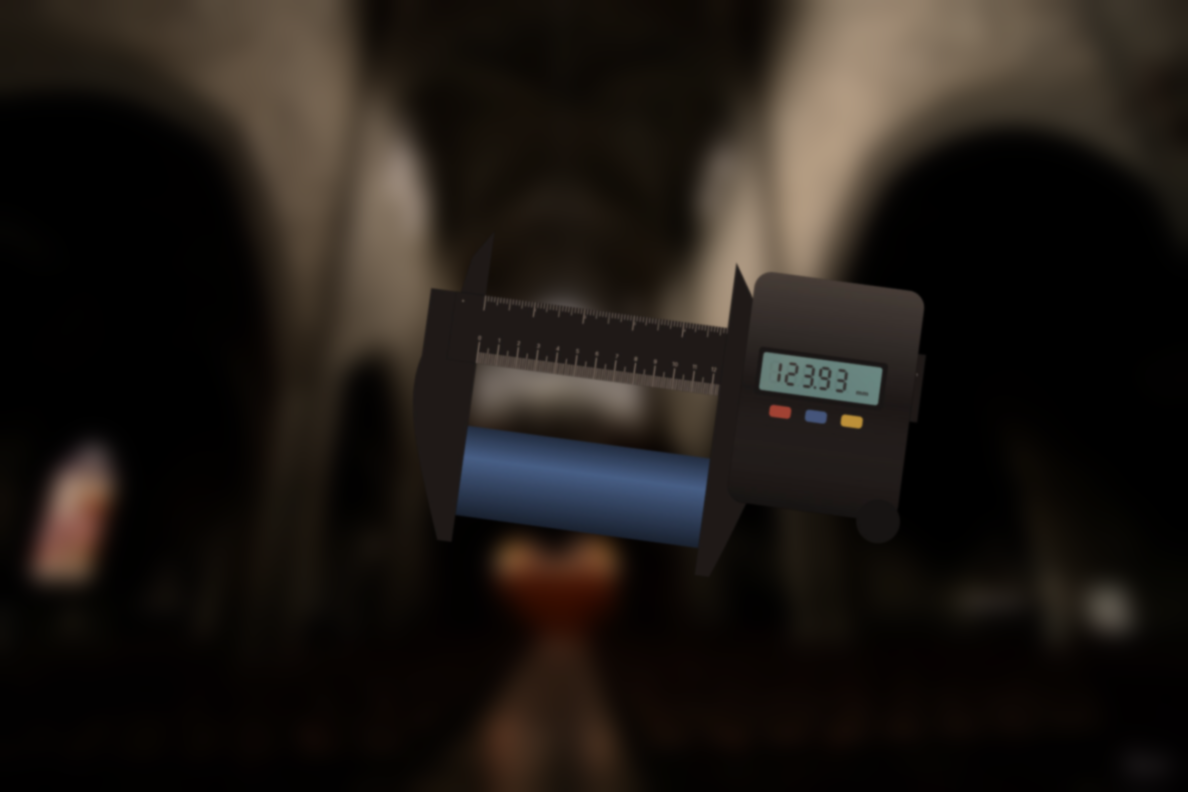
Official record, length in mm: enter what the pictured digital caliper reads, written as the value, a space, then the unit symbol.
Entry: 123.93 mm
